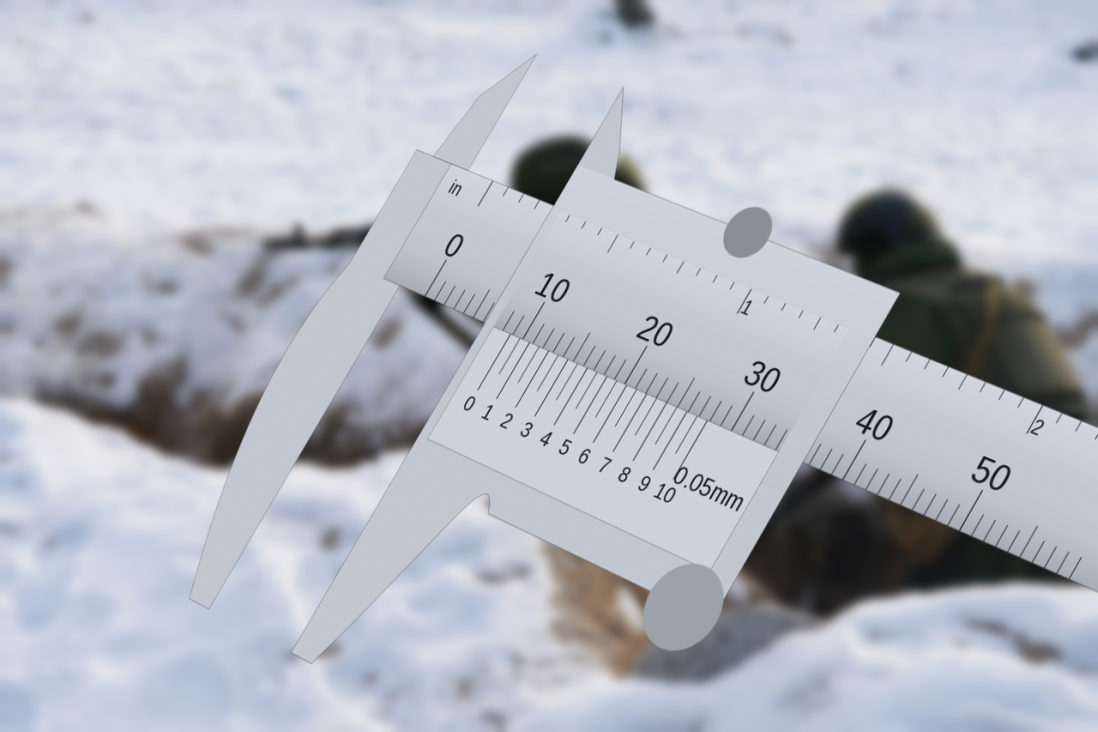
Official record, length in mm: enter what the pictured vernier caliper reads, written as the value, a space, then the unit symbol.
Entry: 8.8 mm
